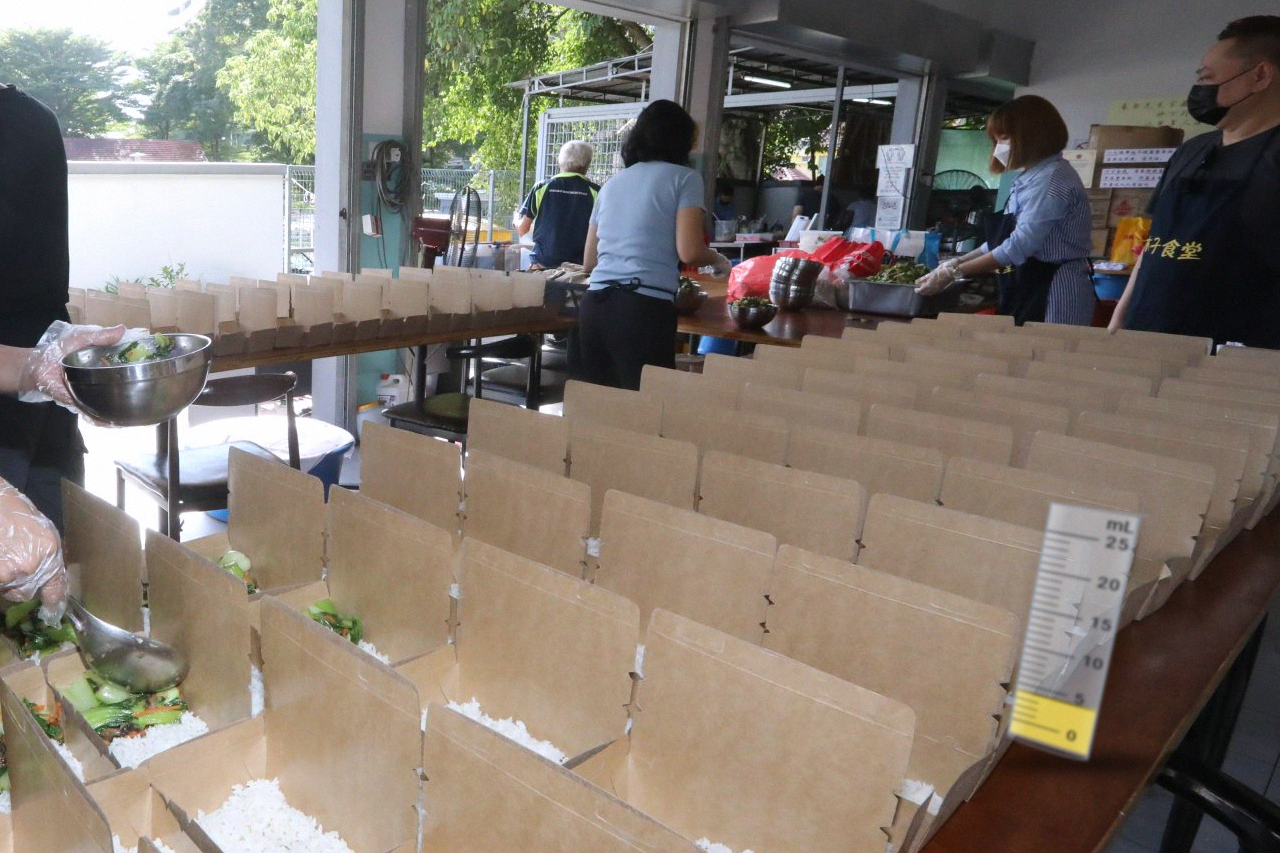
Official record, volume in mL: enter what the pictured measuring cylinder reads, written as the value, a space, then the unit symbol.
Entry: 4 mL
